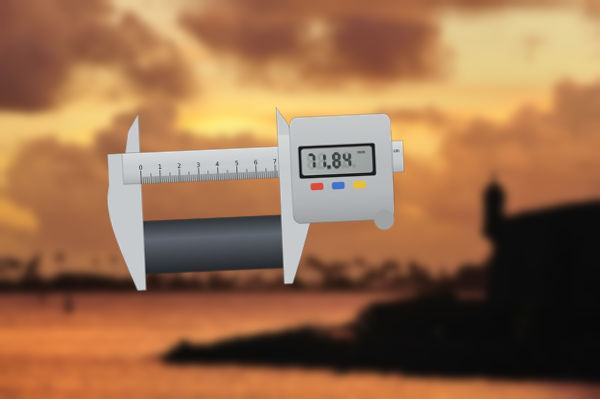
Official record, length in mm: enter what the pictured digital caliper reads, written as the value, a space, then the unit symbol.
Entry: 71.84 mm
